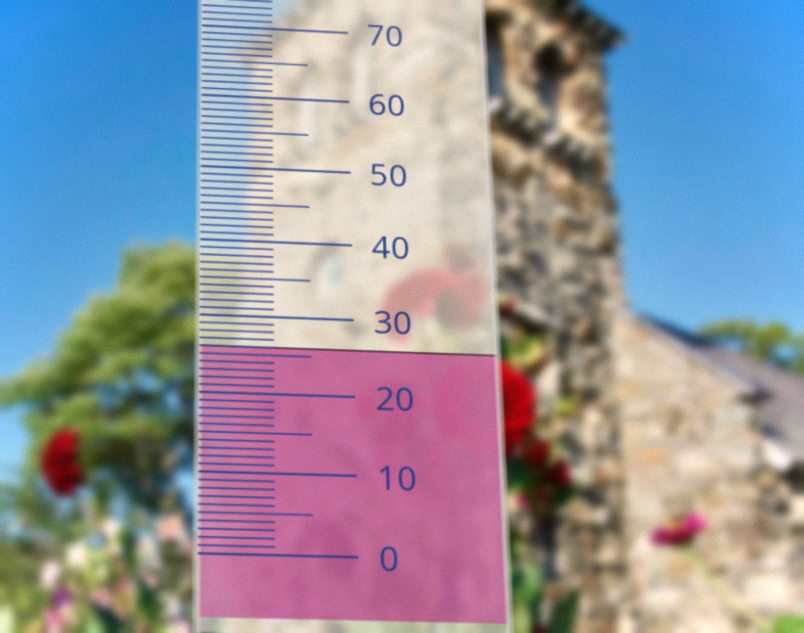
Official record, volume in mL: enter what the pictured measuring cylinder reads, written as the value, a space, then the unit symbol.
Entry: 26 mL
